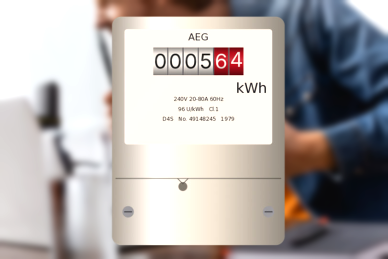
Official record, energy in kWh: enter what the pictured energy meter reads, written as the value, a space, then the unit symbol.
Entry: 5.64 kWh
